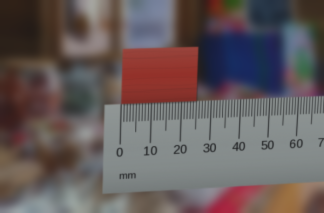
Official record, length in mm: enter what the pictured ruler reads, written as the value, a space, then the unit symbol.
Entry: 25 mm
